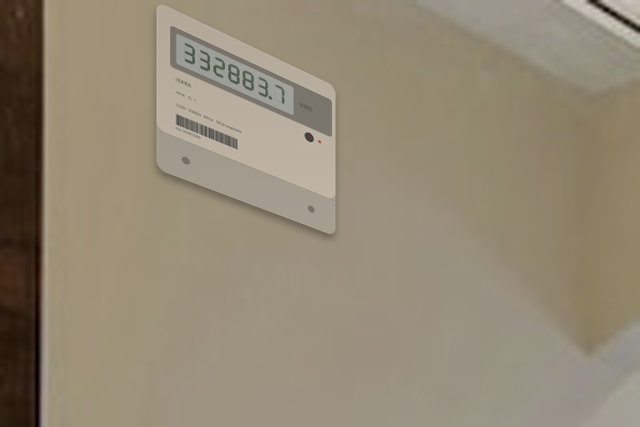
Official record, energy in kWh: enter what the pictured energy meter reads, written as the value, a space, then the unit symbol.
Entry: 332883.7 kWh
